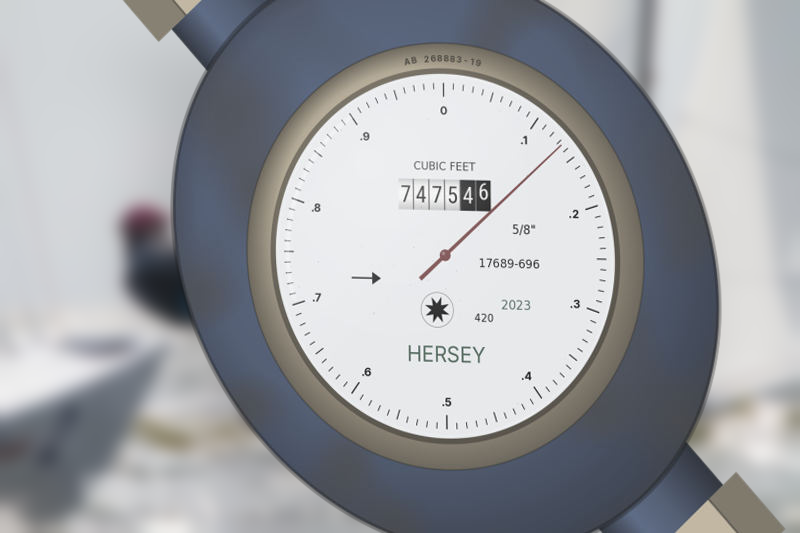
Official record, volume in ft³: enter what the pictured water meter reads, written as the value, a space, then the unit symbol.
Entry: 747546.13 ft³
